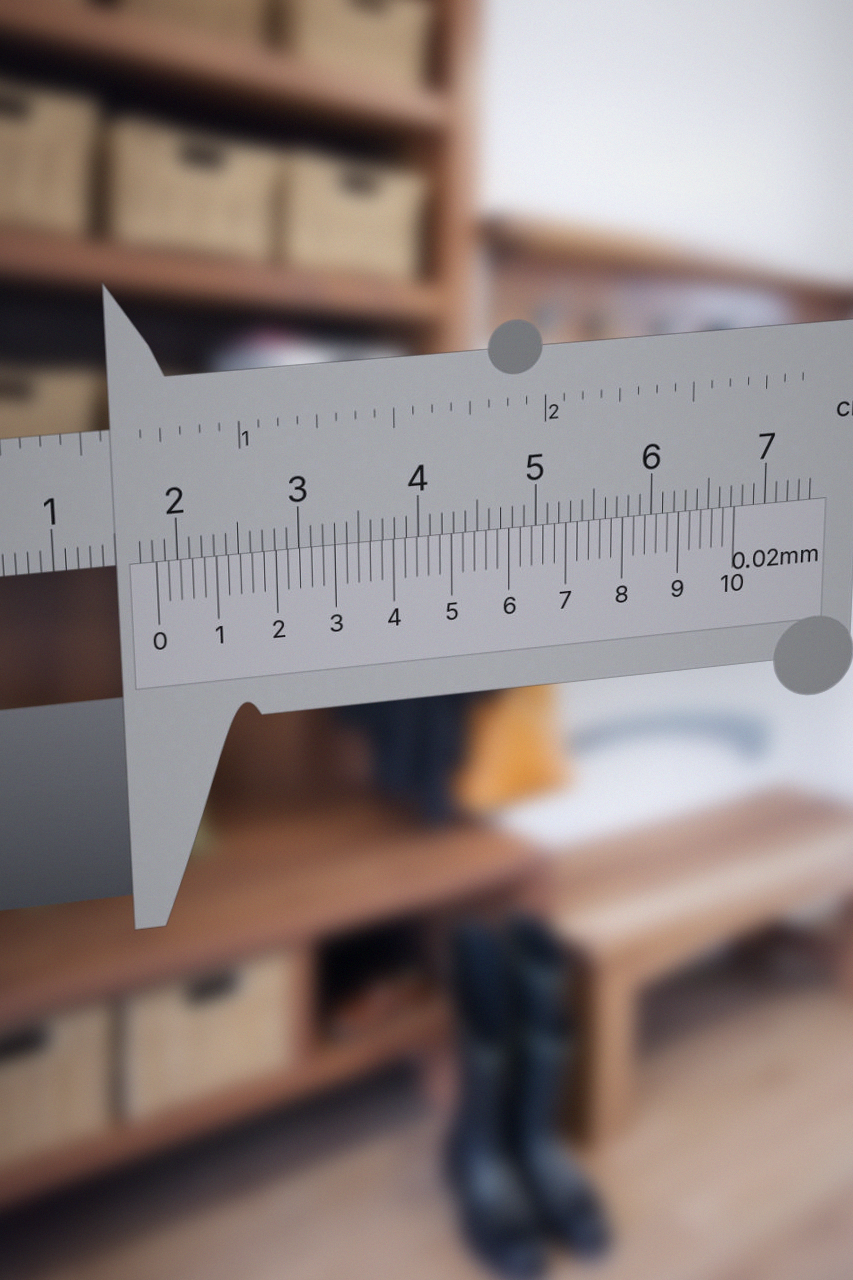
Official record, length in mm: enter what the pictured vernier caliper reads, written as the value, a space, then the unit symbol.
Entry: 18.3 mm
